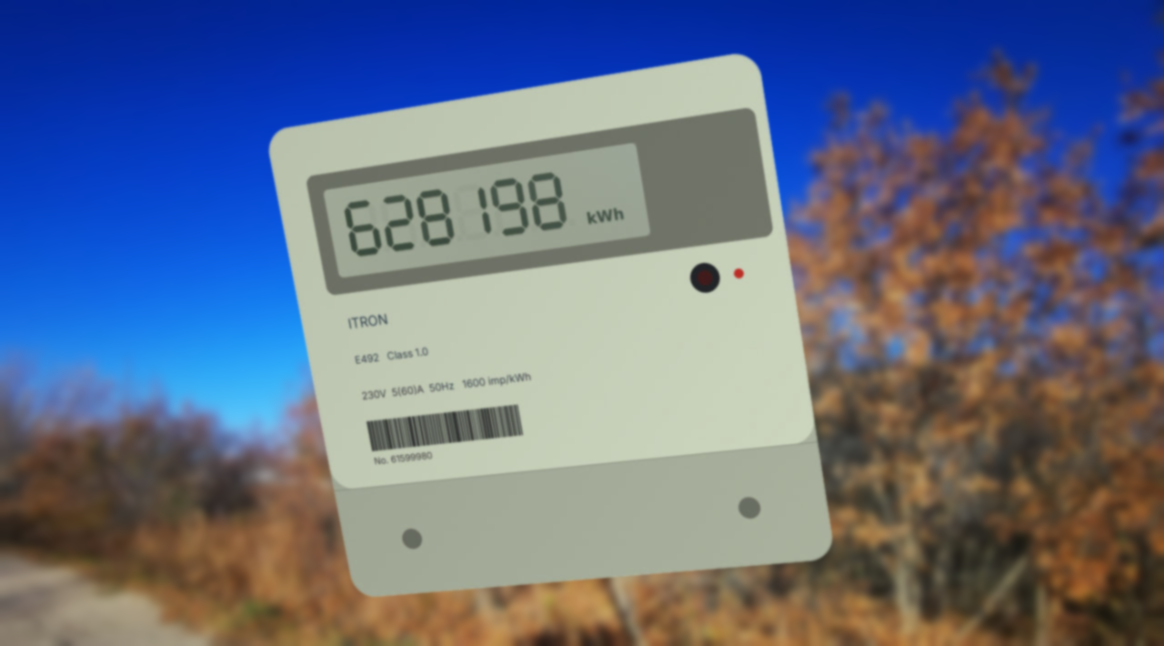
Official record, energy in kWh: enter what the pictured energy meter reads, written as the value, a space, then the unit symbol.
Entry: 628198 kWh
